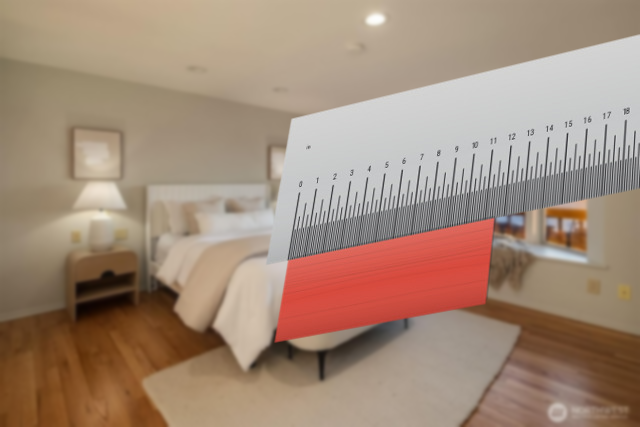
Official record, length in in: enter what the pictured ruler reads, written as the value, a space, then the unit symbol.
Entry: 11.5 in
